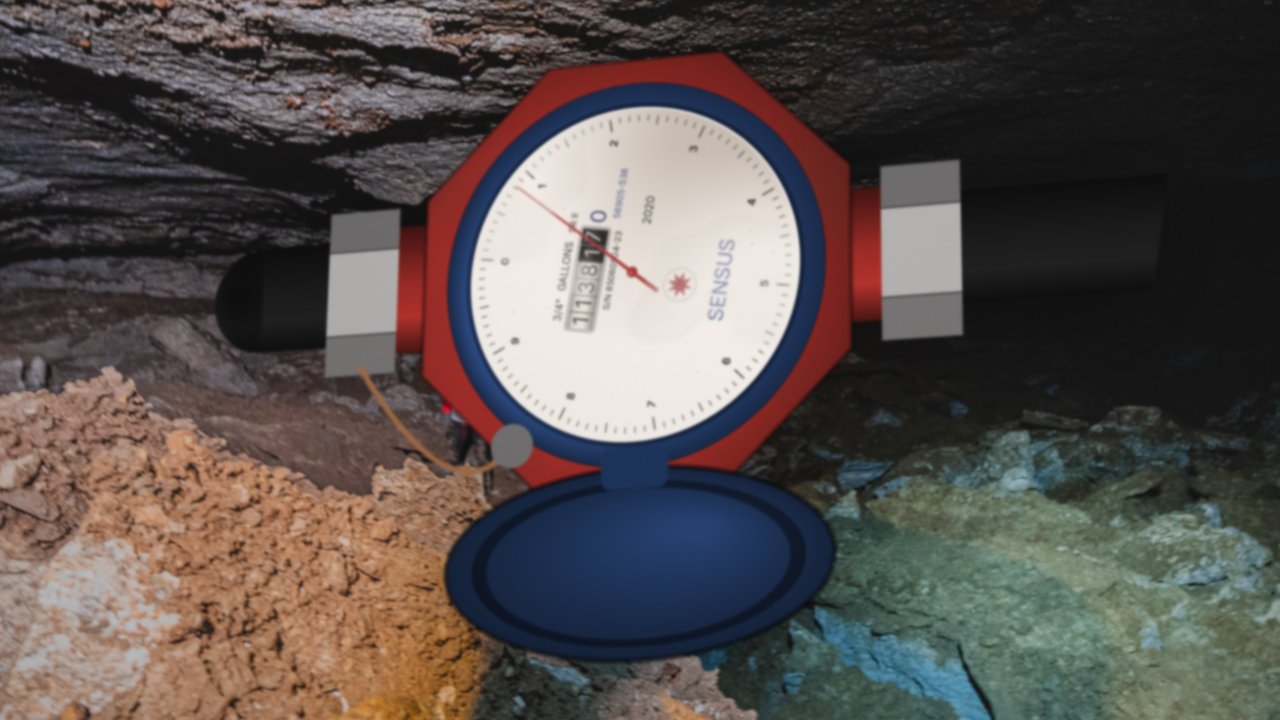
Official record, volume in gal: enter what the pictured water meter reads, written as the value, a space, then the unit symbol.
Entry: 1138170.8 gal
